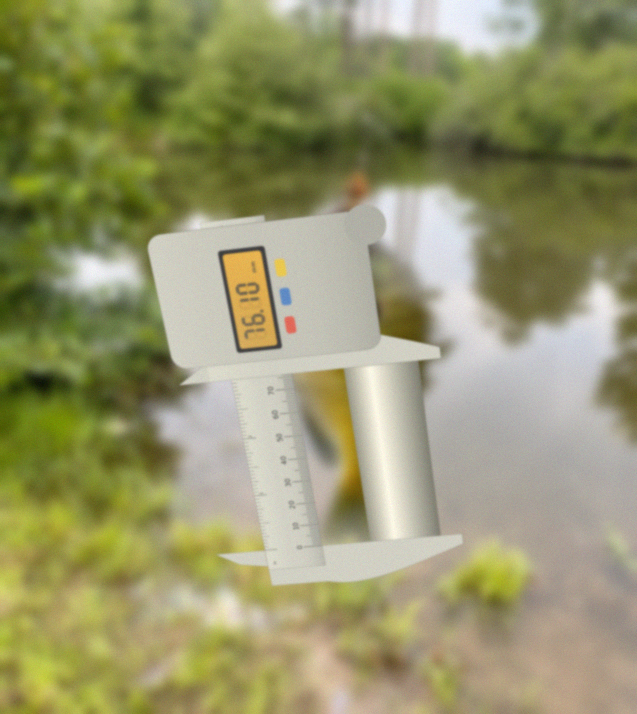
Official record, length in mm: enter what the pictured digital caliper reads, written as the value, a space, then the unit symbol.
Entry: 76.10 mm
